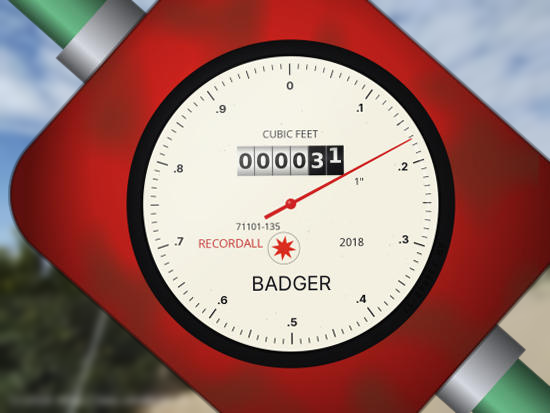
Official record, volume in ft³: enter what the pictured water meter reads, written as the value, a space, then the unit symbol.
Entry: 31.17 ft³
